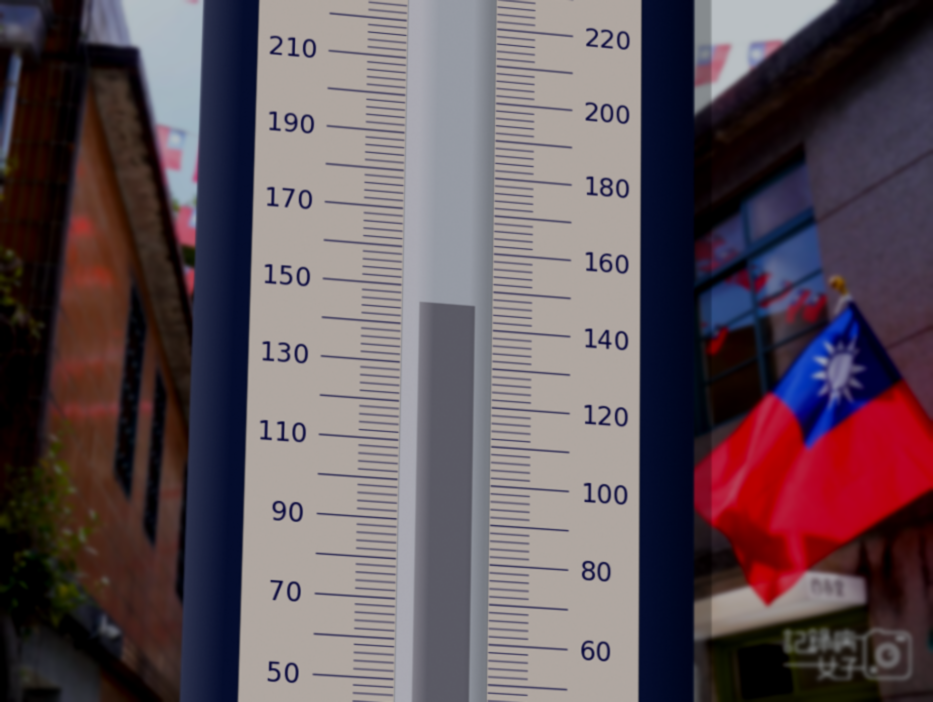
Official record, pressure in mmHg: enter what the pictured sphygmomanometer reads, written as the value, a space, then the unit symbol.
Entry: 146 mmHg
